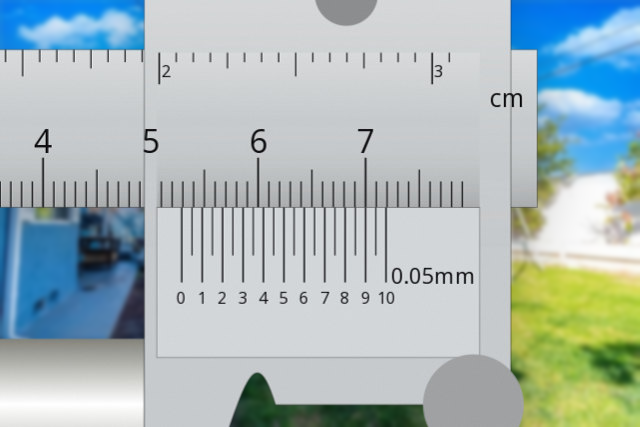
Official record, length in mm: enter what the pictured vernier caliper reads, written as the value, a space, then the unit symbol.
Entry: 52.9 mm
